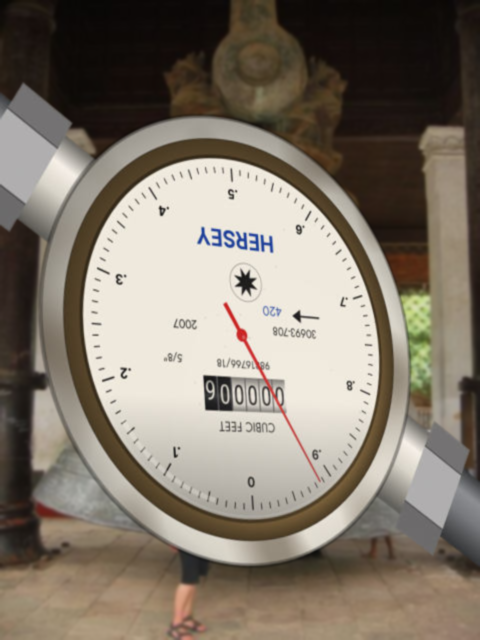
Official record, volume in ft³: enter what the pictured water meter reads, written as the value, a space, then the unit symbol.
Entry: 5.91 ft³
